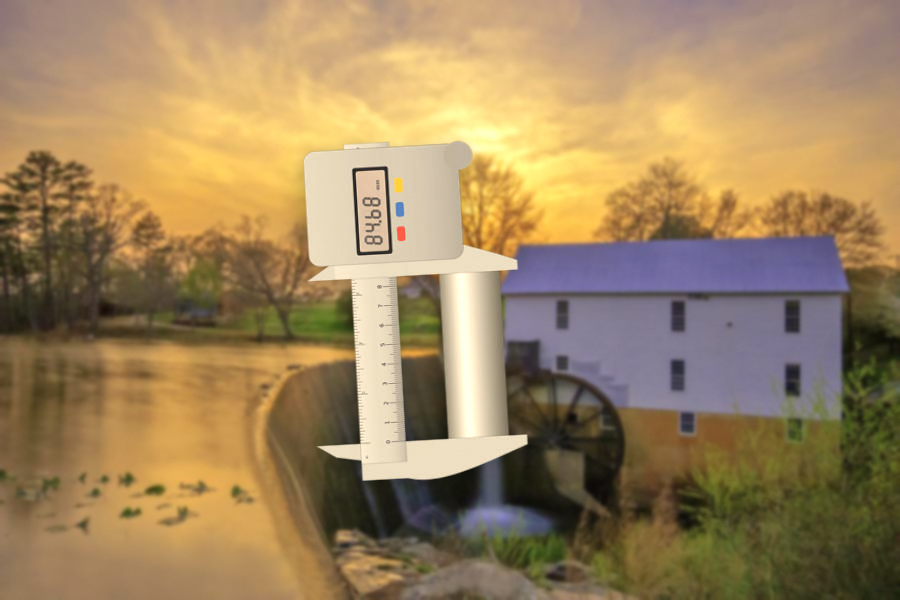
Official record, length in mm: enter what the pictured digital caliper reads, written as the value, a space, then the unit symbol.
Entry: 84.68 mm
